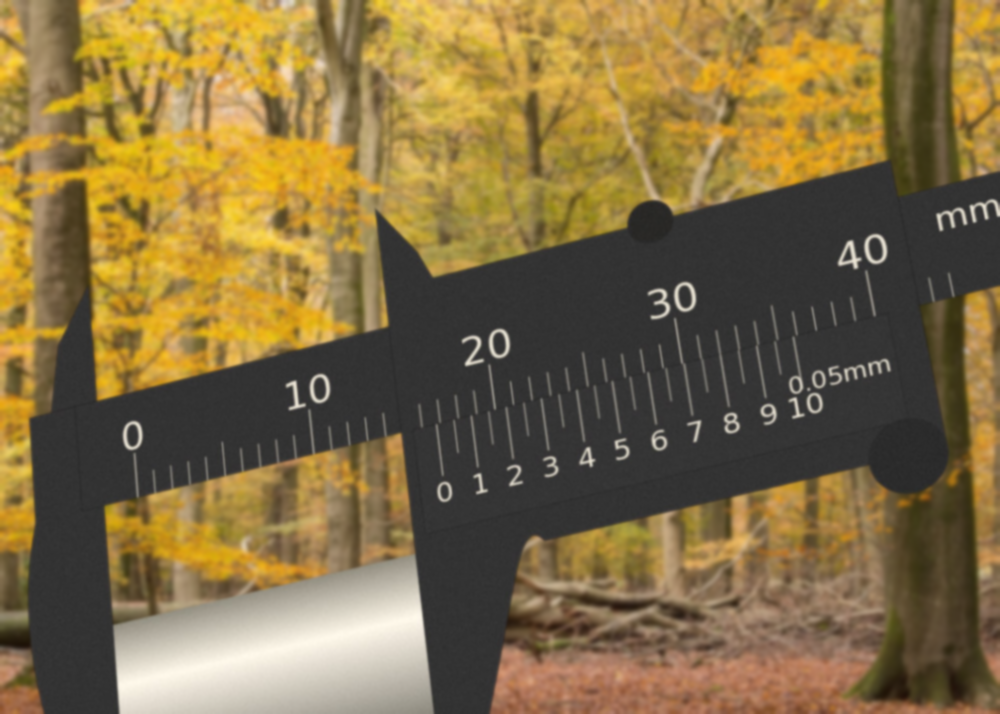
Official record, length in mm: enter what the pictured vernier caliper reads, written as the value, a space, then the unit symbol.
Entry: 16.8 mm
